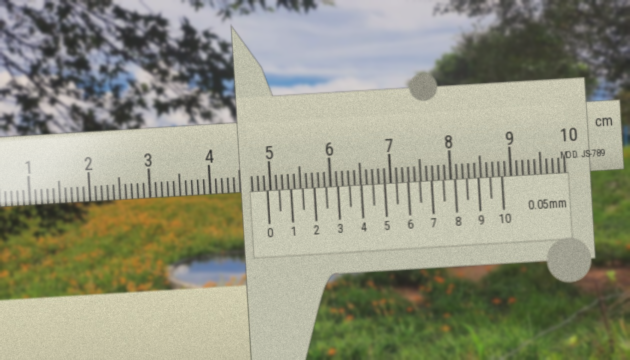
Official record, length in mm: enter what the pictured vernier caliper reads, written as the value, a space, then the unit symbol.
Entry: 49.5 mm
